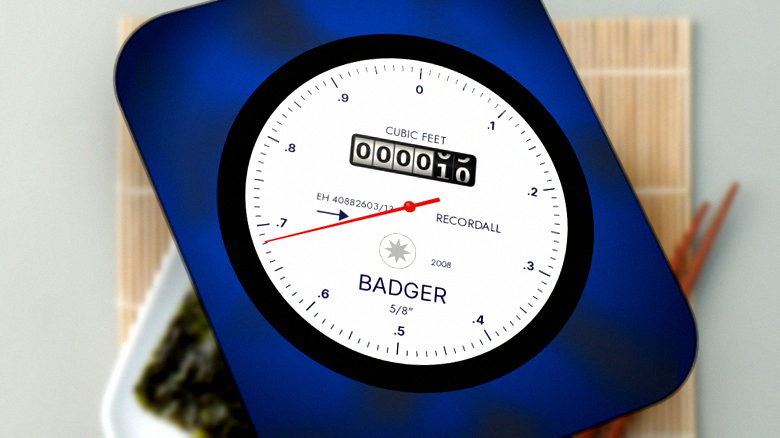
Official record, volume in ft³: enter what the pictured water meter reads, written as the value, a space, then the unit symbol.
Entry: 9.68 ft³
